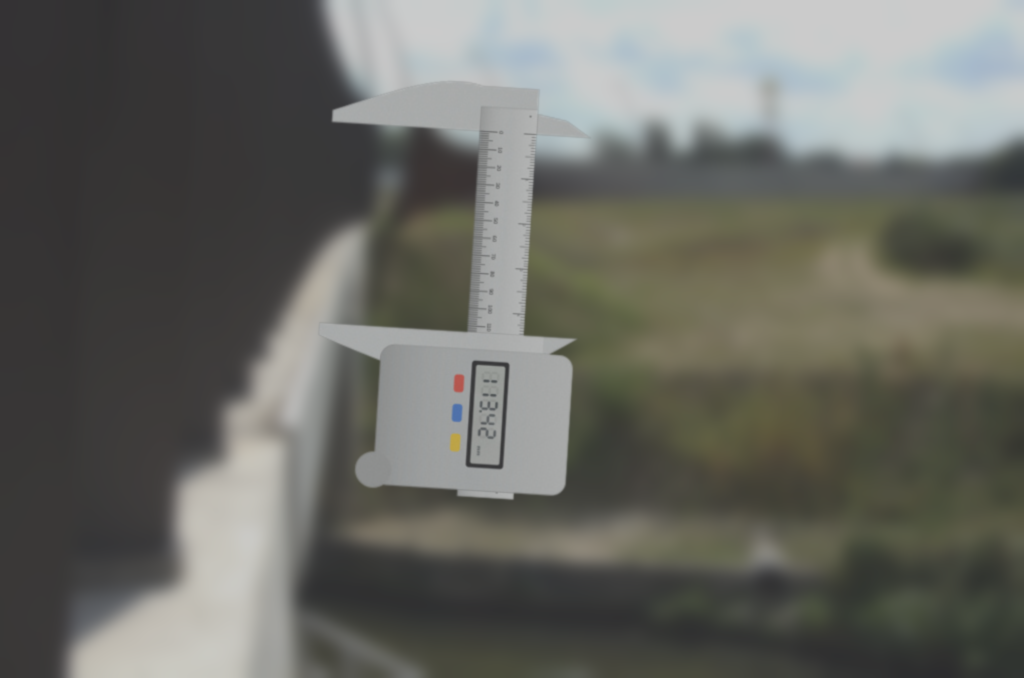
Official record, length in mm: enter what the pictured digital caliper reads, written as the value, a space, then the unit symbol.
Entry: 113.42 mm
